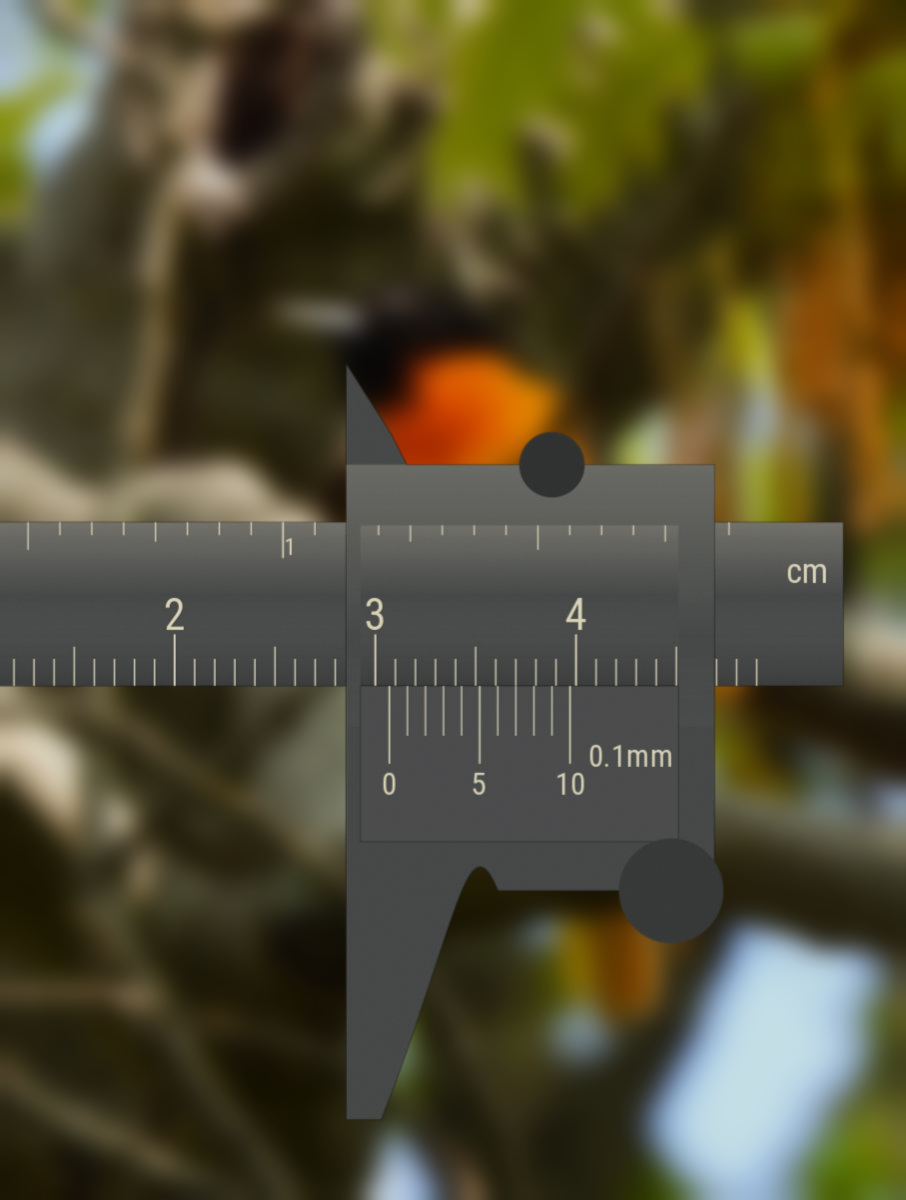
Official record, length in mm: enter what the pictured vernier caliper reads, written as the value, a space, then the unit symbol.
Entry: 30.7 mm
